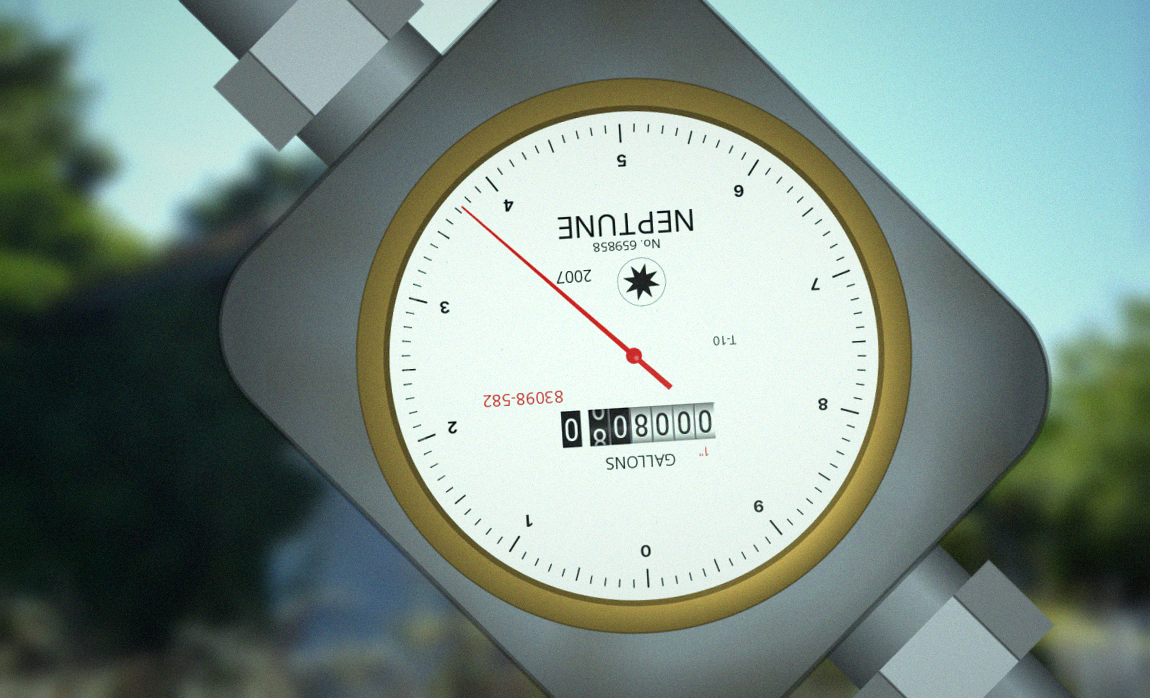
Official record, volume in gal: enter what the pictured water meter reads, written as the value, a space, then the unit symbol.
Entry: 8083.7 gal
